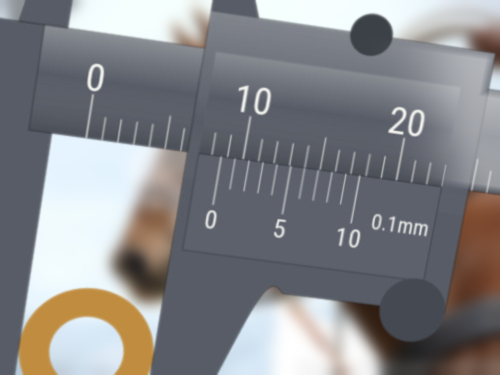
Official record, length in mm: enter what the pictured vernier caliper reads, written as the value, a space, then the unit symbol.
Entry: 8.6 mm
